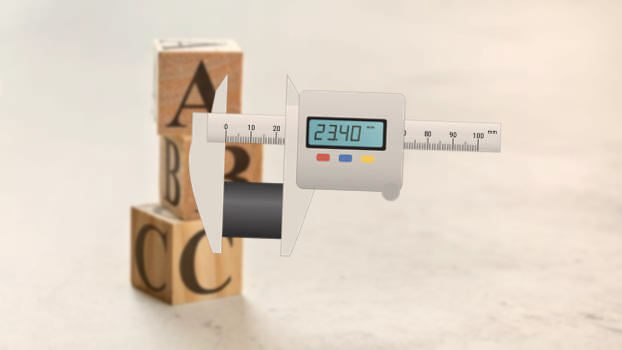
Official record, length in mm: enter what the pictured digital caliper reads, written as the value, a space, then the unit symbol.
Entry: 23.40 mm
